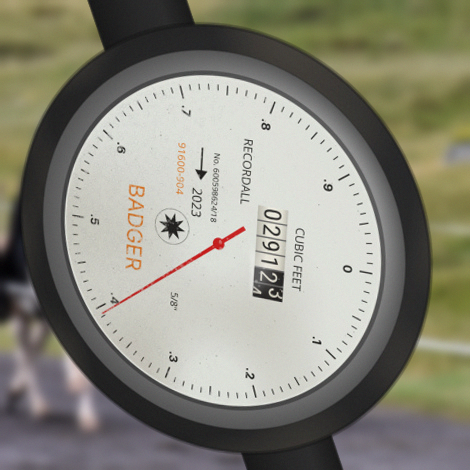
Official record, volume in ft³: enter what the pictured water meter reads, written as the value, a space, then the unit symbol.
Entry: 29123.39 ft³
